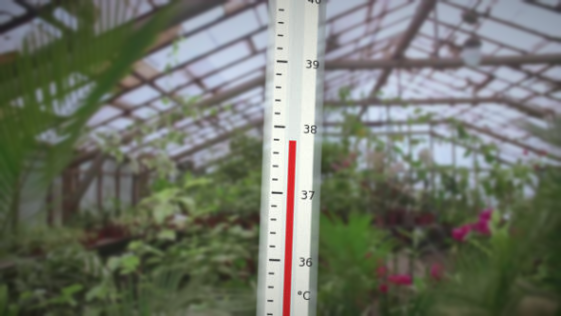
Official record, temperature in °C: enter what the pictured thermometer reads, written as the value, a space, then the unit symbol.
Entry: 37.8 °C
